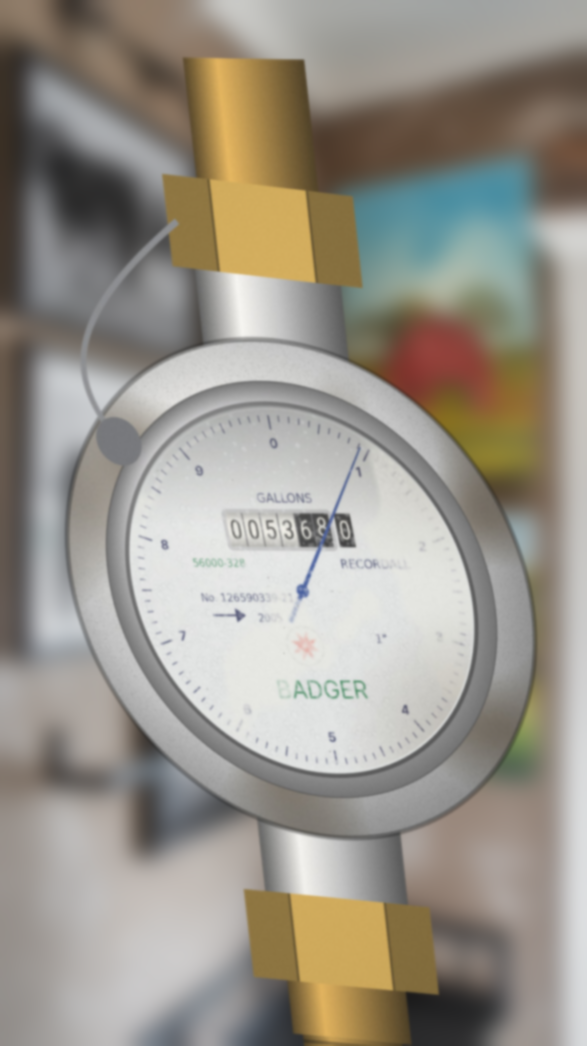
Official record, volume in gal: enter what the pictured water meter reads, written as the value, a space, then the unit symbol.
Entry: 53680.9 gal
